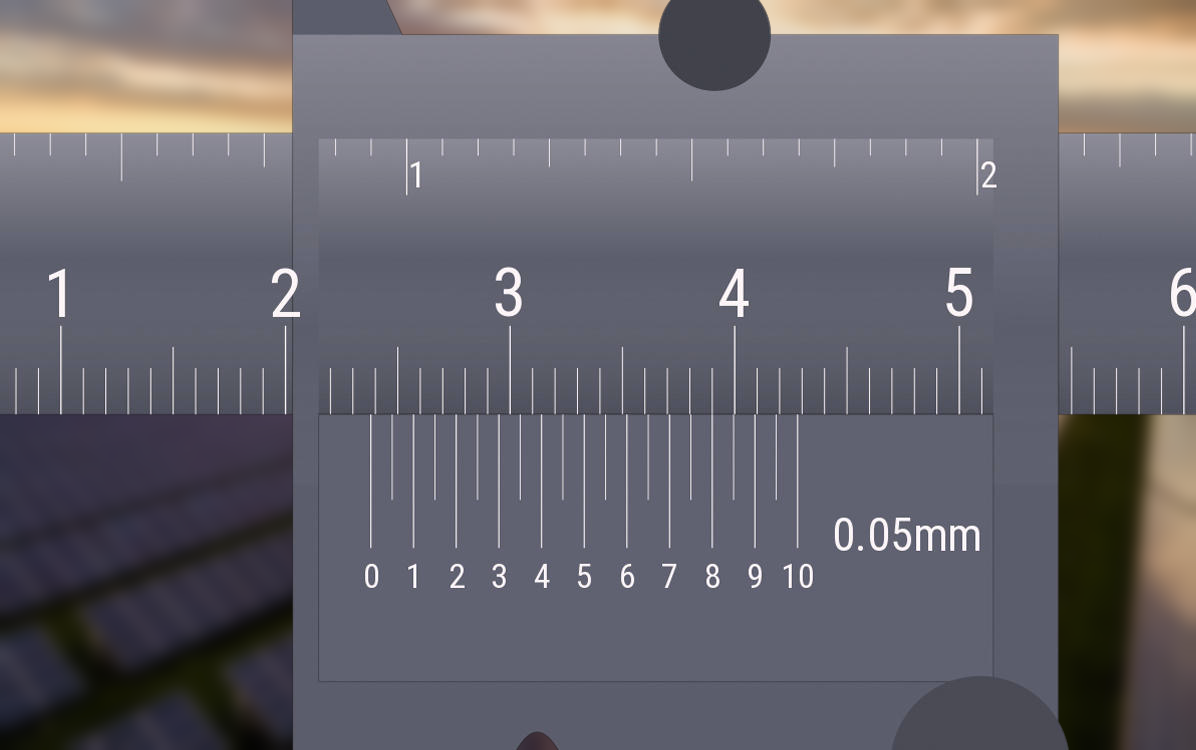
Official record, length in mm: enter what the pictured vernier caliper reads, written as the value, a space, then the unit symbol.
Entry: 23.8 mm
